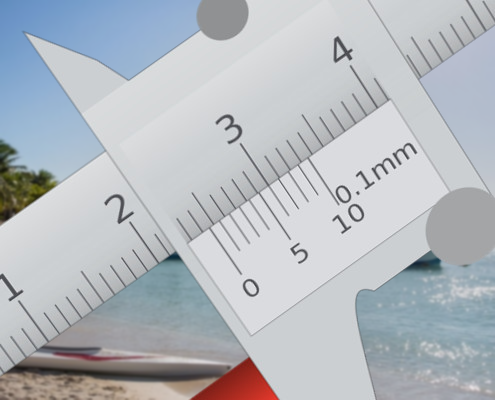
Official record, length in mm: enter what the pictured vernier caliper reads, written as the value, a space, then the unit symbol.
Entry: 24.6 mm
